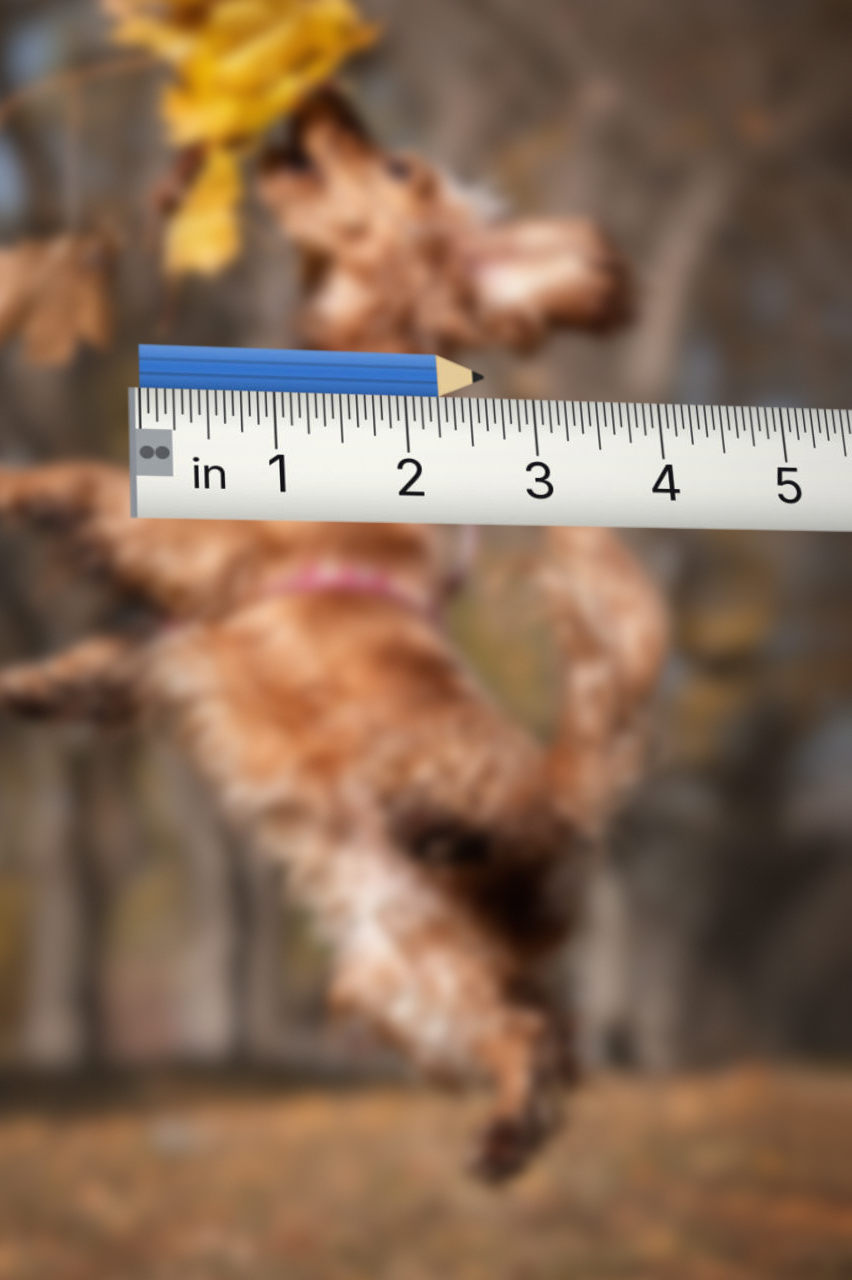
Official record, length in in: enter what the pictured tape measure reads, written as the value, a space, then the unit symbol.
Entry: 2.625 in
